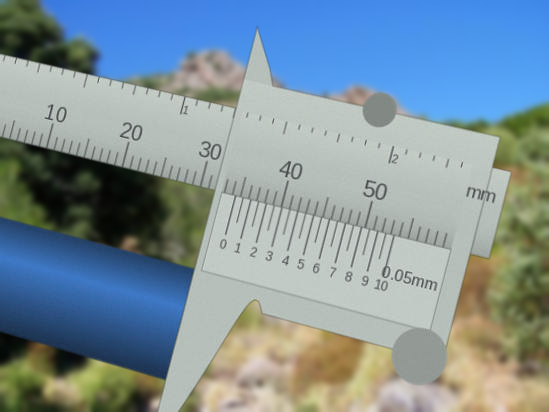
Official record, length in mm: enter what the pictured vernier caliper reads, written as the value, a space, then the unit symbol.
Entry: 34.4 mm
